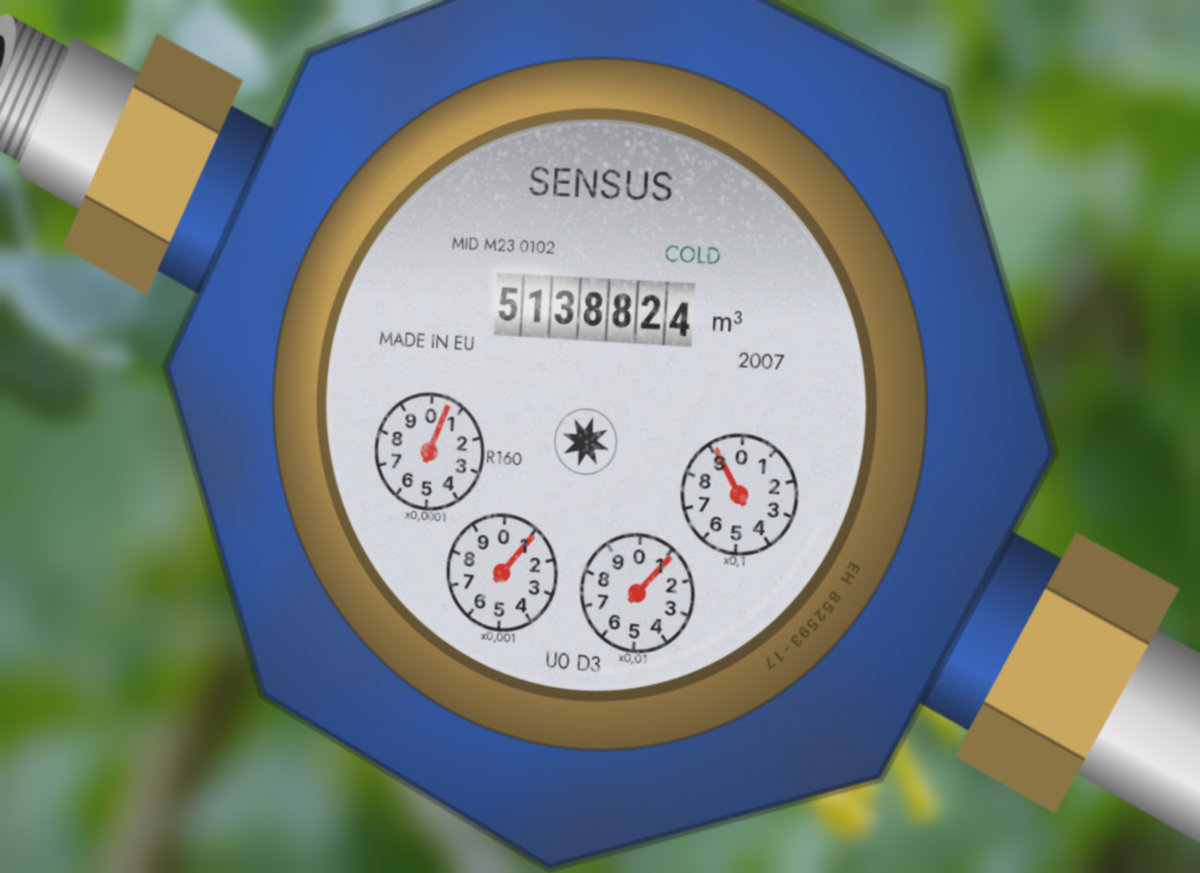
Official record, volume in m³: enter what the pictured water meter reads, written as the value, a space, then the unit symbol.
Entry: 5138823.9110 m³
